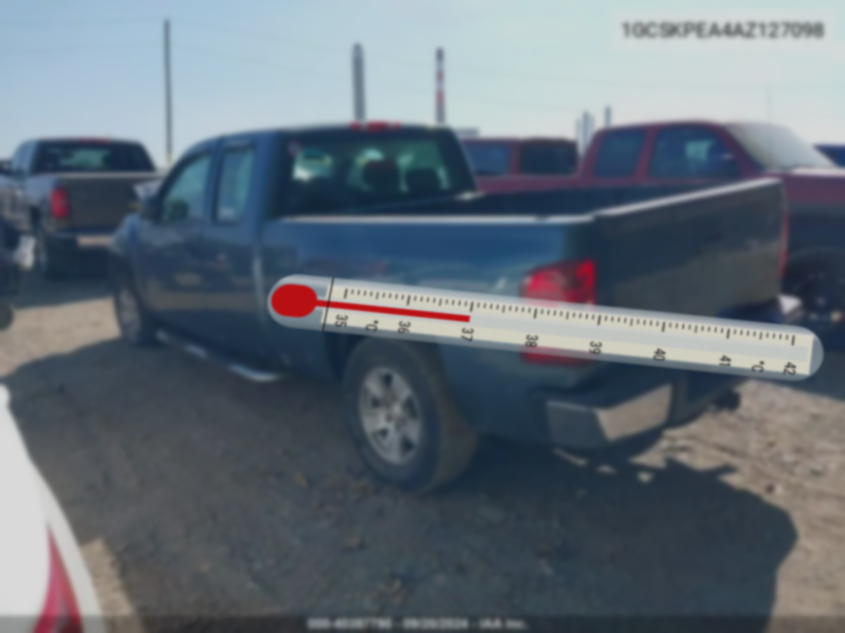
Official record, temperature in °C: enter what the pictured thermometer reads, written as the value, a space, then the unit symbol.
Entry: 37 °C
